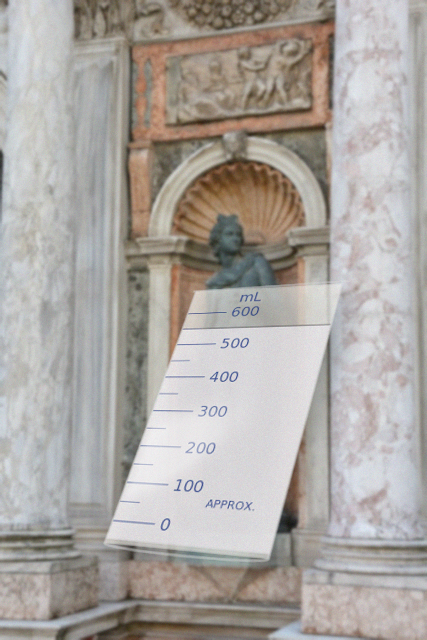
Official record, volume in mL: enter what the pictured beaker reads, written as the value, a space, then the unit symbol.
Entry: 550 mL
